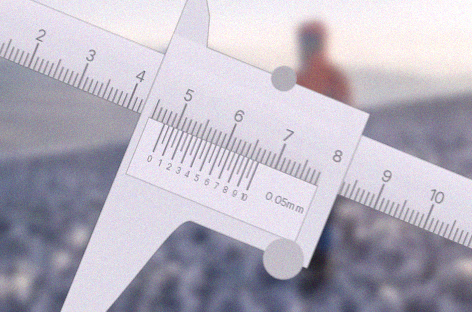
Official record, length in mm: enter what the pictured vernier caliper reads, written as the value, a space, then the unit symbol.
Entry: 47.6 mm
